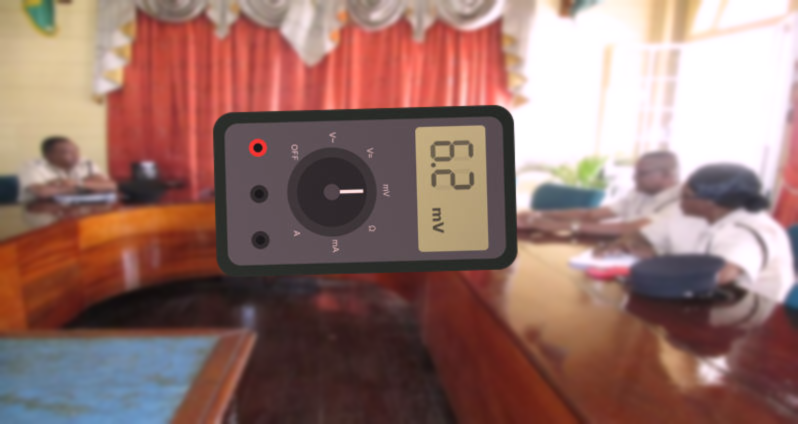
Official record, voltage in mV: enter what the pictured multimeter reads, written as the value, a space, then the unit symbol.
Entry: 6.2 mV
